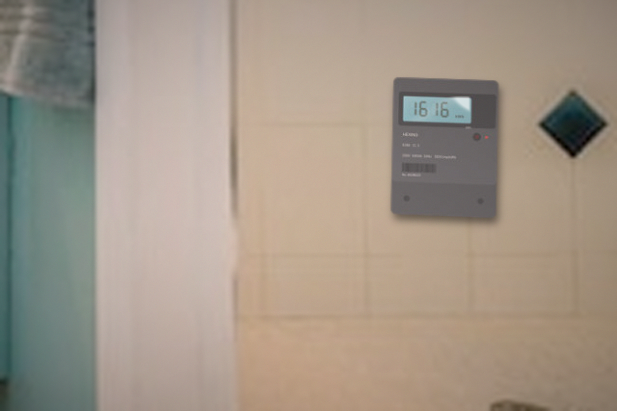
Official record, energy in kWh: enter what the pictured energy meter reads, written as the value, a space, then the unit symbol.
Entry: 1616 kWh
